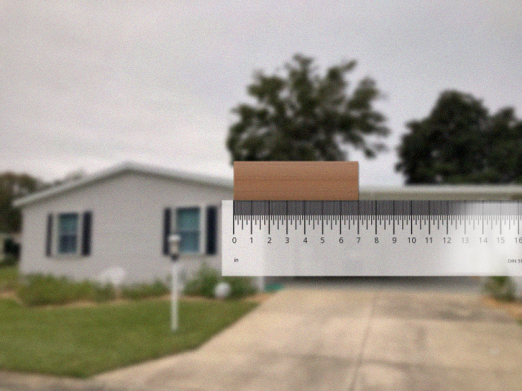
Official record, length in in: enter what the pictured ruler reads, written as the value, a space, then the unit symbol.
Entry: 7 in
